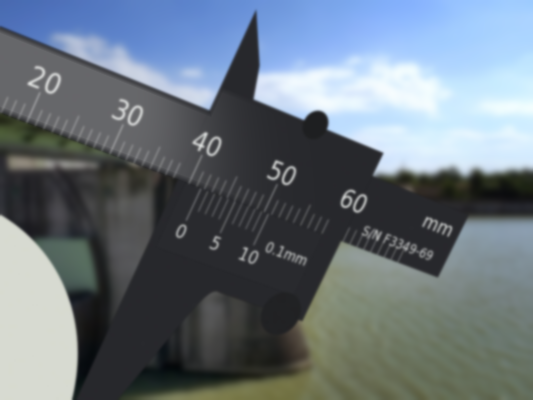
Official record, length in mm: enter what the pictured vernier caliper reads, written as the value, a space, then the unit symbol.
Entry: 41.6 mm
